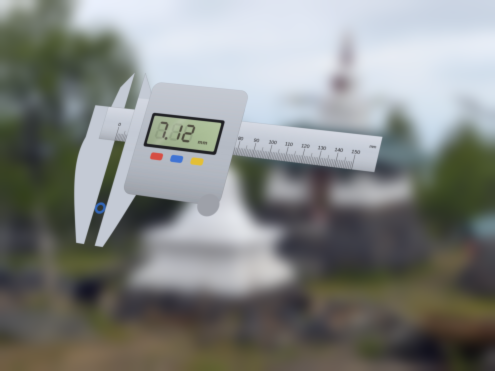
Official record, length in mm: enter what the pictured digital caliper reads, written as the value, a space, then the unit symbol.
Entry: 7.12 mm
